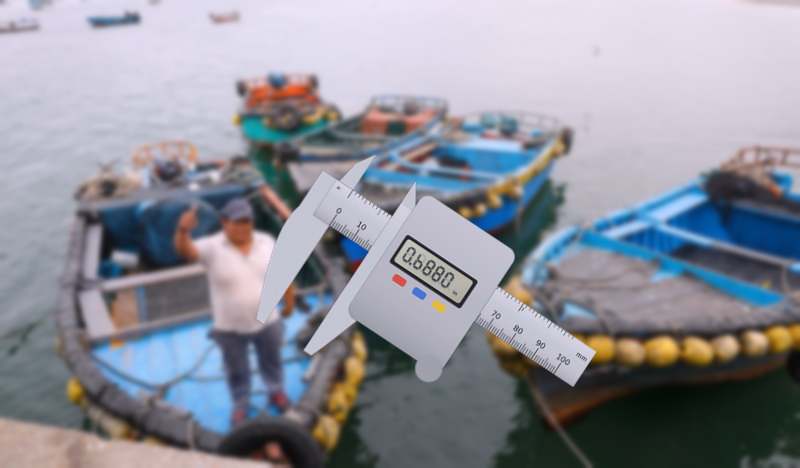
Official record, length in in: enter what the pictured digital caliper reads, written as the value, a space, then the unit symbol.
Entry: 0.6880 in
